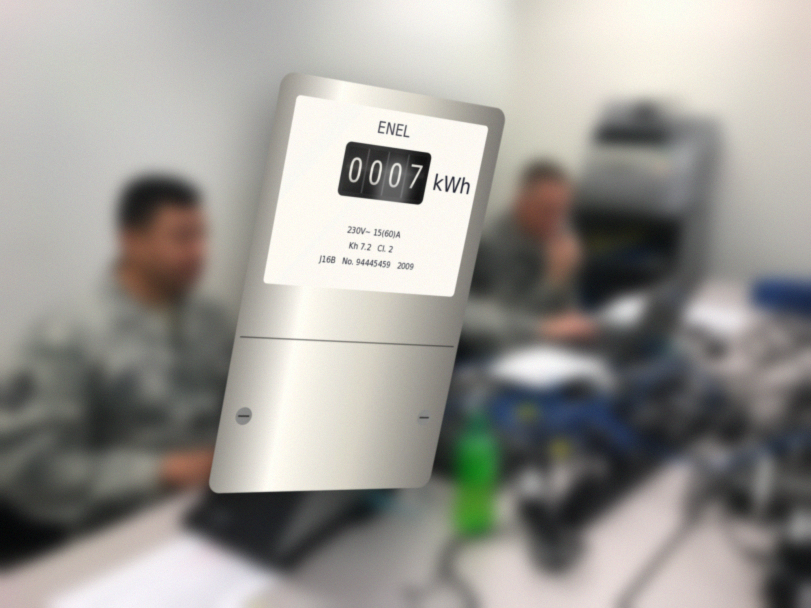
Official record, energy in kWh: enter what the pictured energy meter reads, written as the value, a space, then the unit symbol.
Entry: 7 kWh
